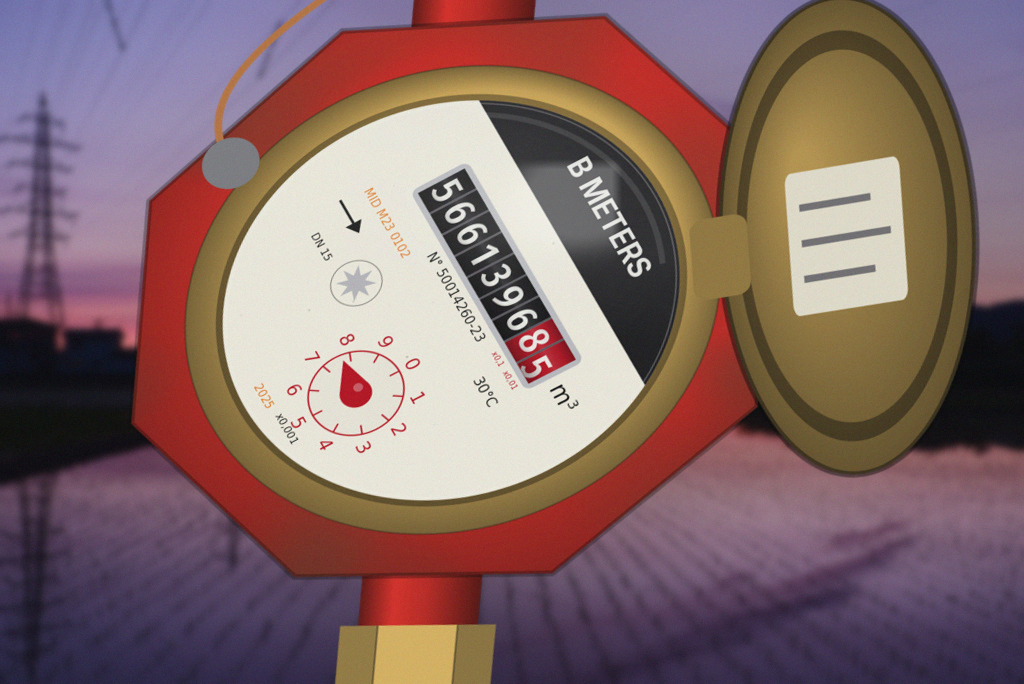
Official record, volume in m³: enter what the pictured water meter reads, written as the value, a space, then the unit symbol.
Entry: 5661396.847 m³
